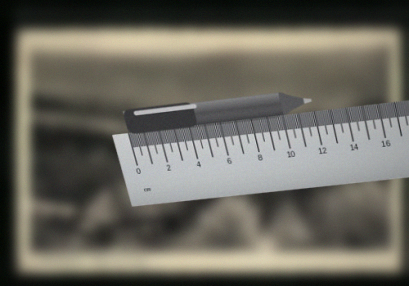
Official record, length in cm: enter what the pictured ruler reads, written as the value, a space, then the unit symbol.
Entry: 12 cm
